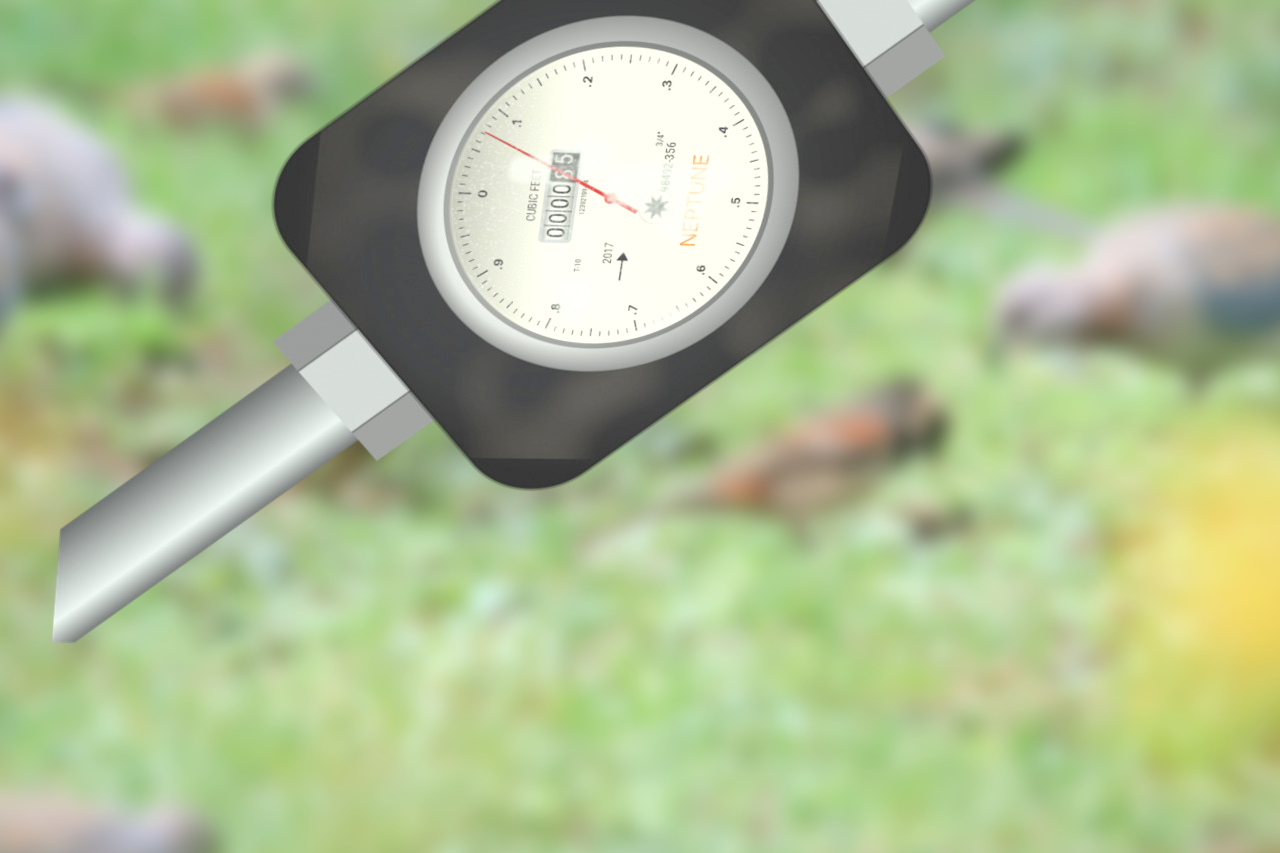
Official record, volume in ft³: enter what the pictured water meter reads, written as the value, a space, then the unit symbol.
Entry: 85.07 ft³
